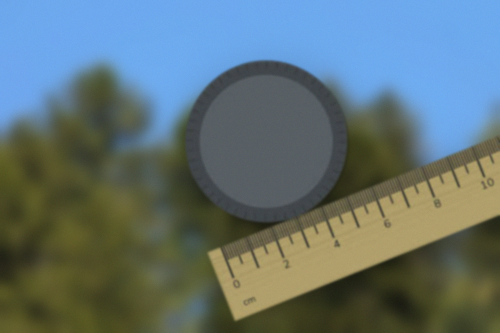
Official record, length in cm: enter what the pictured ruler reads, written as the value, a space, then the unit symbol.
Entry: 6 cm
